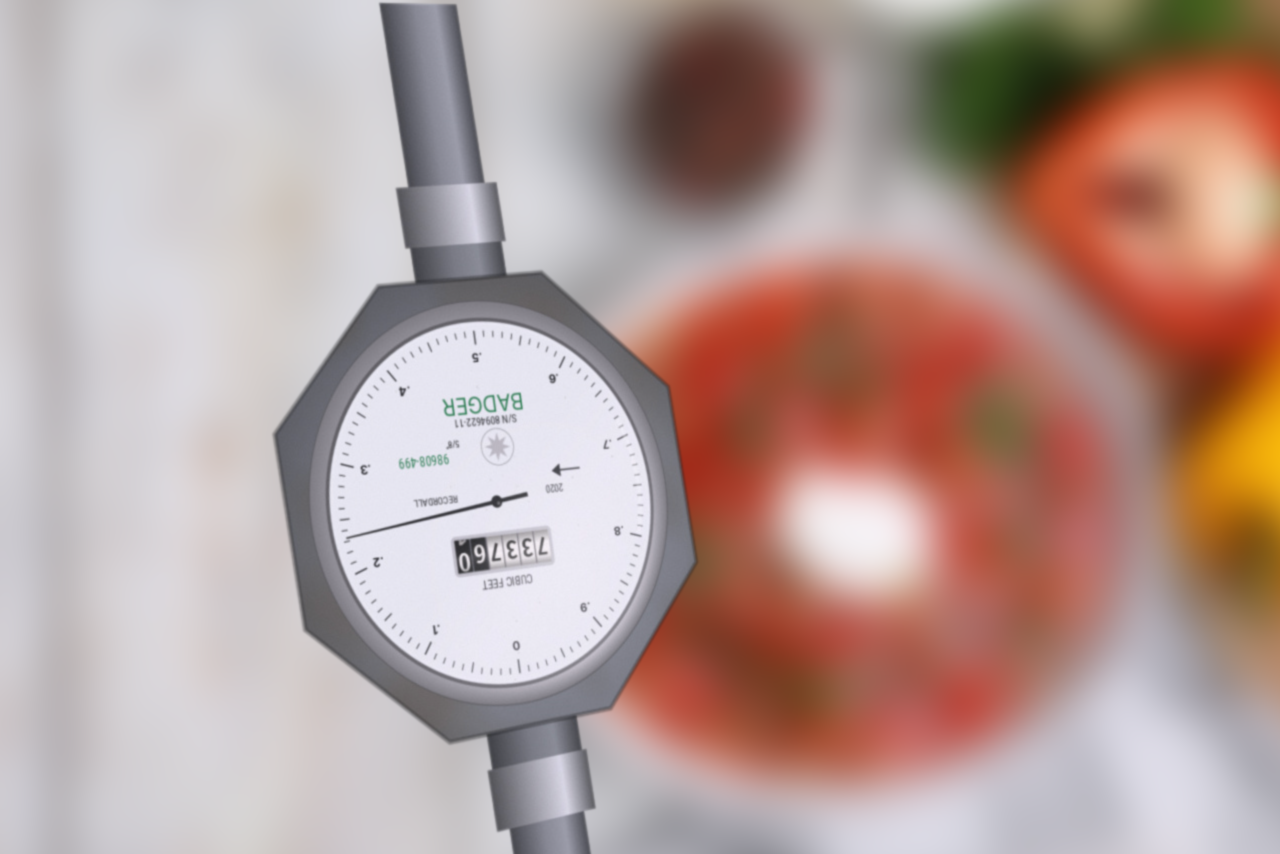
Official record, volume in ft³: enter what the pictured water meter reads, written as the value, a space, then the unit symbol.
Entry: 733760.23 ft³
